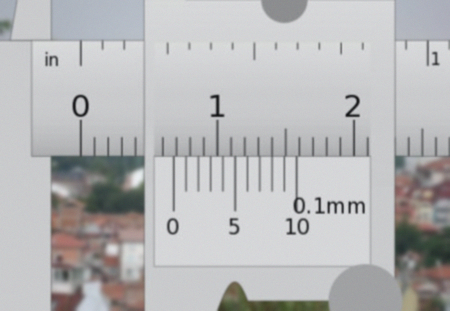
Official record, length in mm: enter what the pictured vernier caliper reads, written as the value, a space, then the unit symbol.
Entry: 6.8 mm
